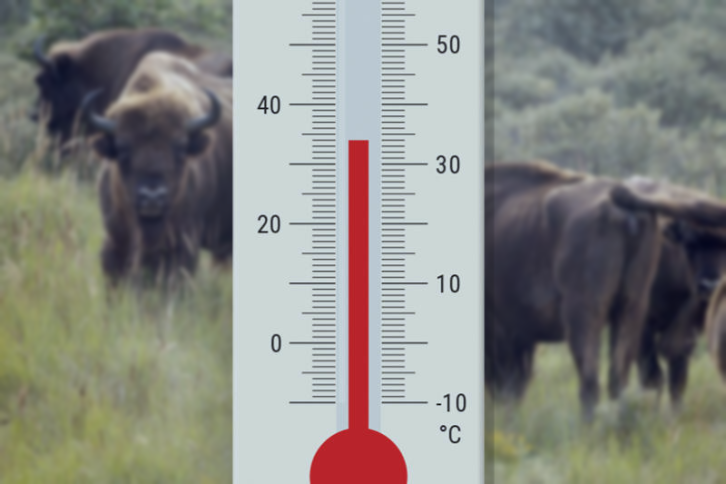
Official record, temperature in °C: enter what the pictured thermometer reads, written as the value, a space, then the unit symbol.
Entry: 34 °C
